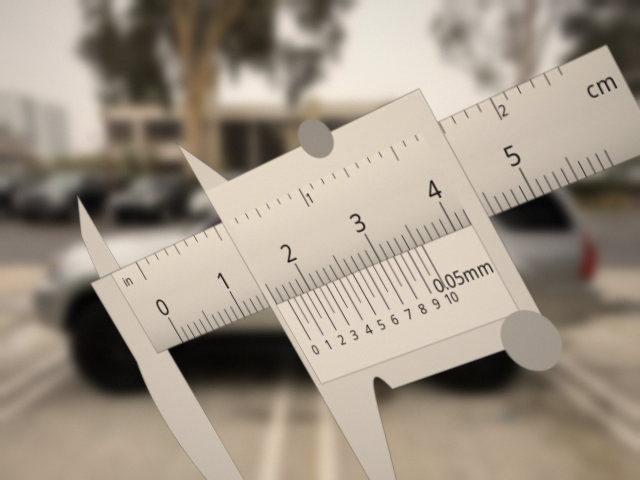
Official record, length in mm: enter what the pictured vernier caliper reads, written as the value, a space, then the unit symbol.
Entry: 16.6 mm
